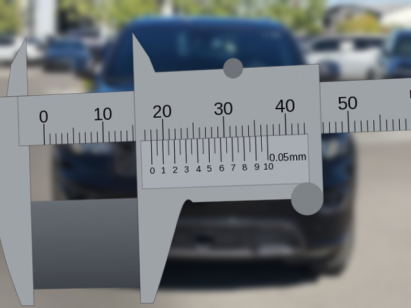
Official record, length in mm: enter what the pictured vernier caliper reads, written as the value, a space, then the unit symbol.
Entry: 18.0 mm
